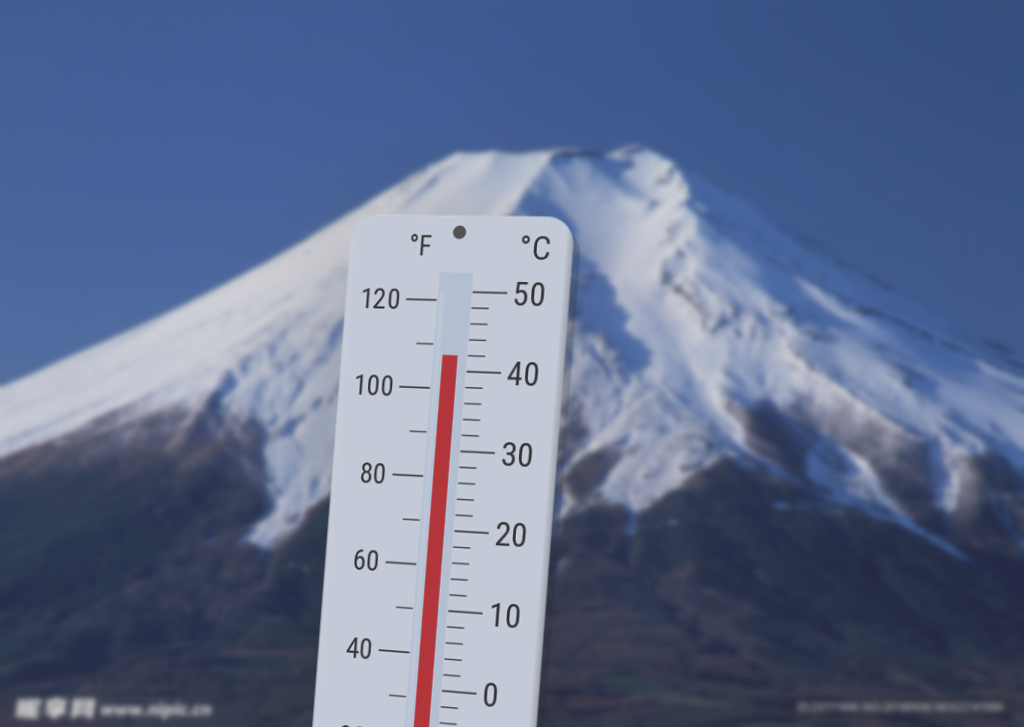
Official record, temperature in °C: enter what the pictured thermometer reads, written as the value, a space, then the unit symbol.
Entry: 42 °C
